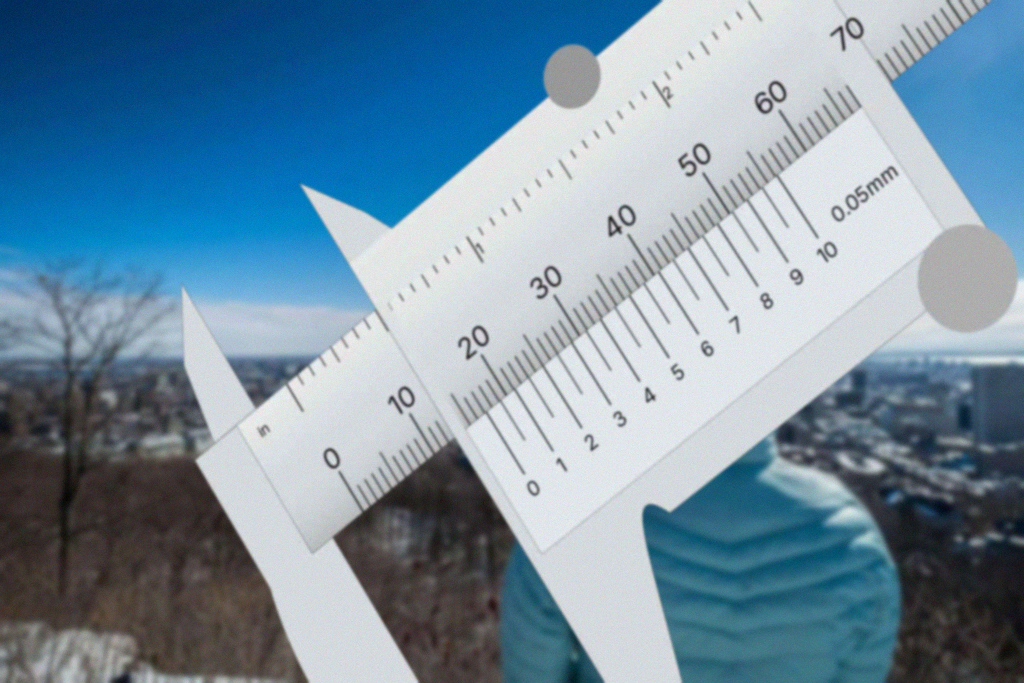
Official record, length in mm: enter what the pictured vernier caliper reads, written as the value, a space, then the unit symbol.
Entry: 17.2 mm
